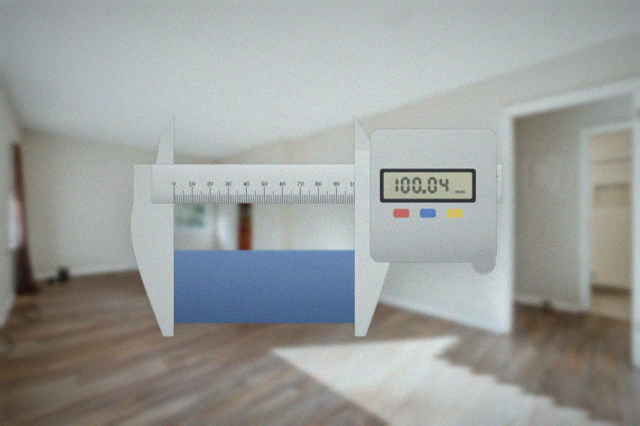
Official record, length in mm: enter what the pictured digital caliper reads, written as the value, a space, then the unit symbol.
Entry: 100.04 mm
